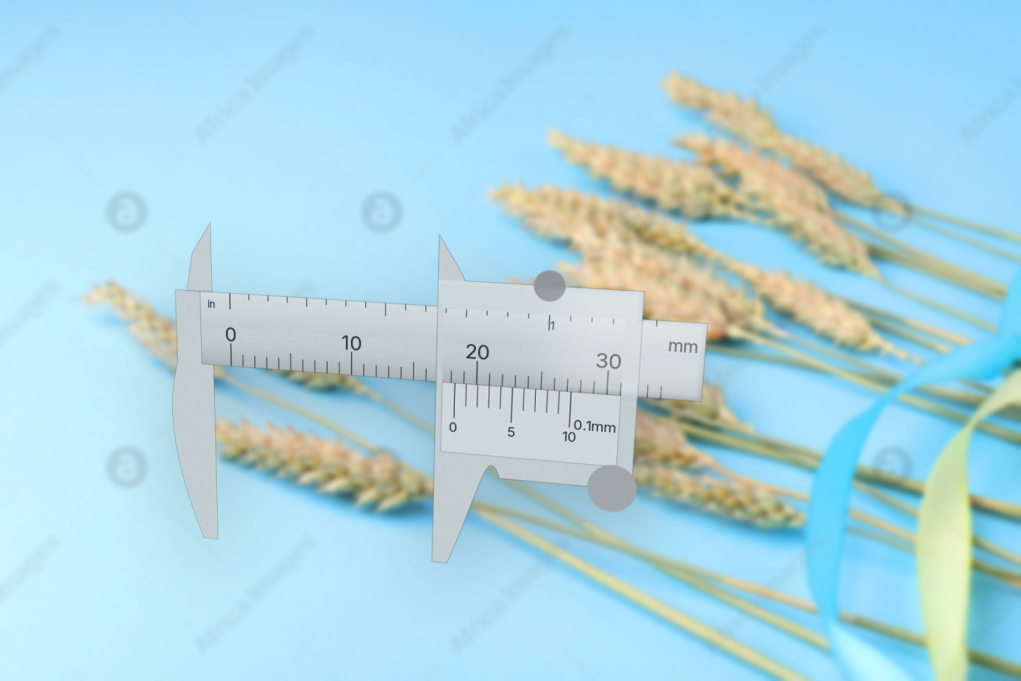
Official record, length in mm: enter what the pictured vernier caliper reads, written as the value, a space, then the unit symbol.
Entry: 18.3 mm
